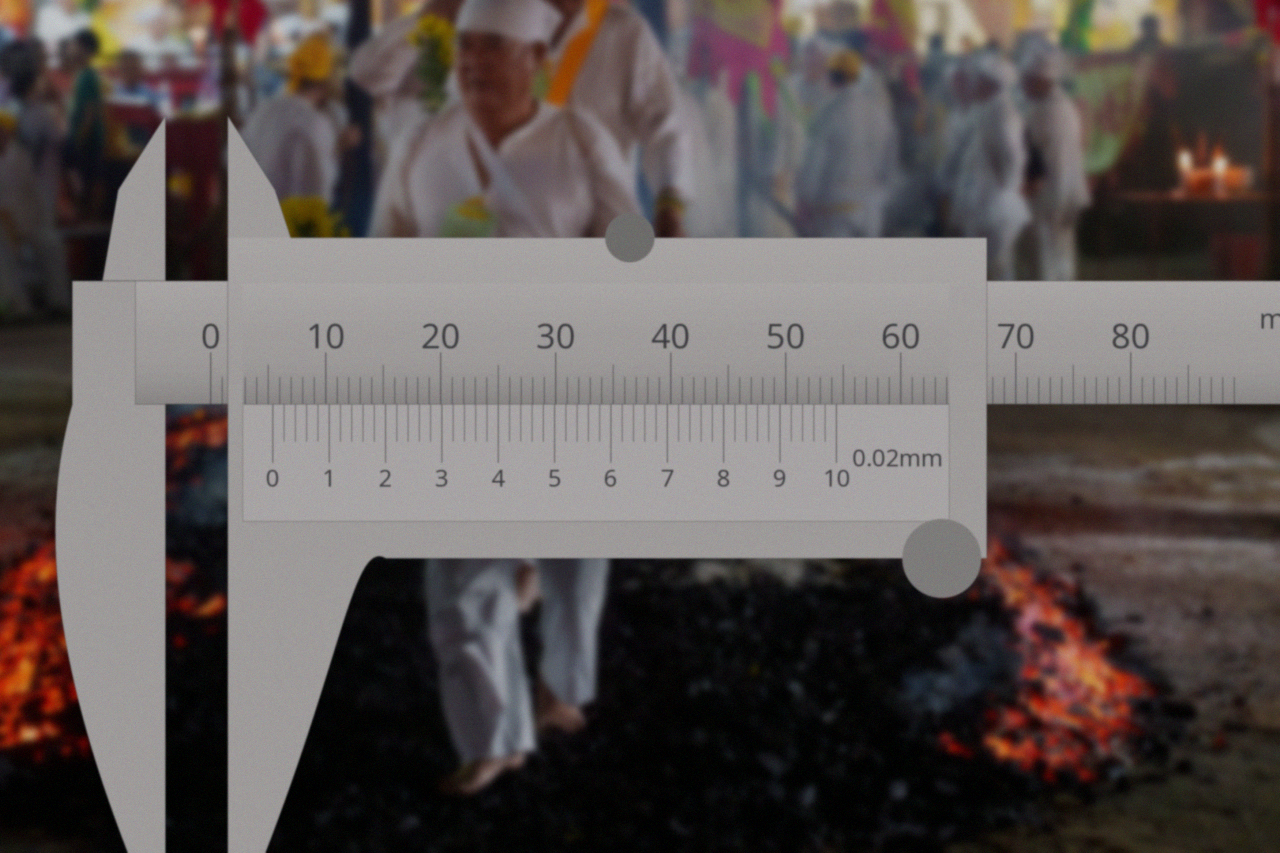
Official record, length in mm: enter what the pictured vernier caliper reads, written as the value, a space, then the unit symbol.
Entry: 5.4 mm
